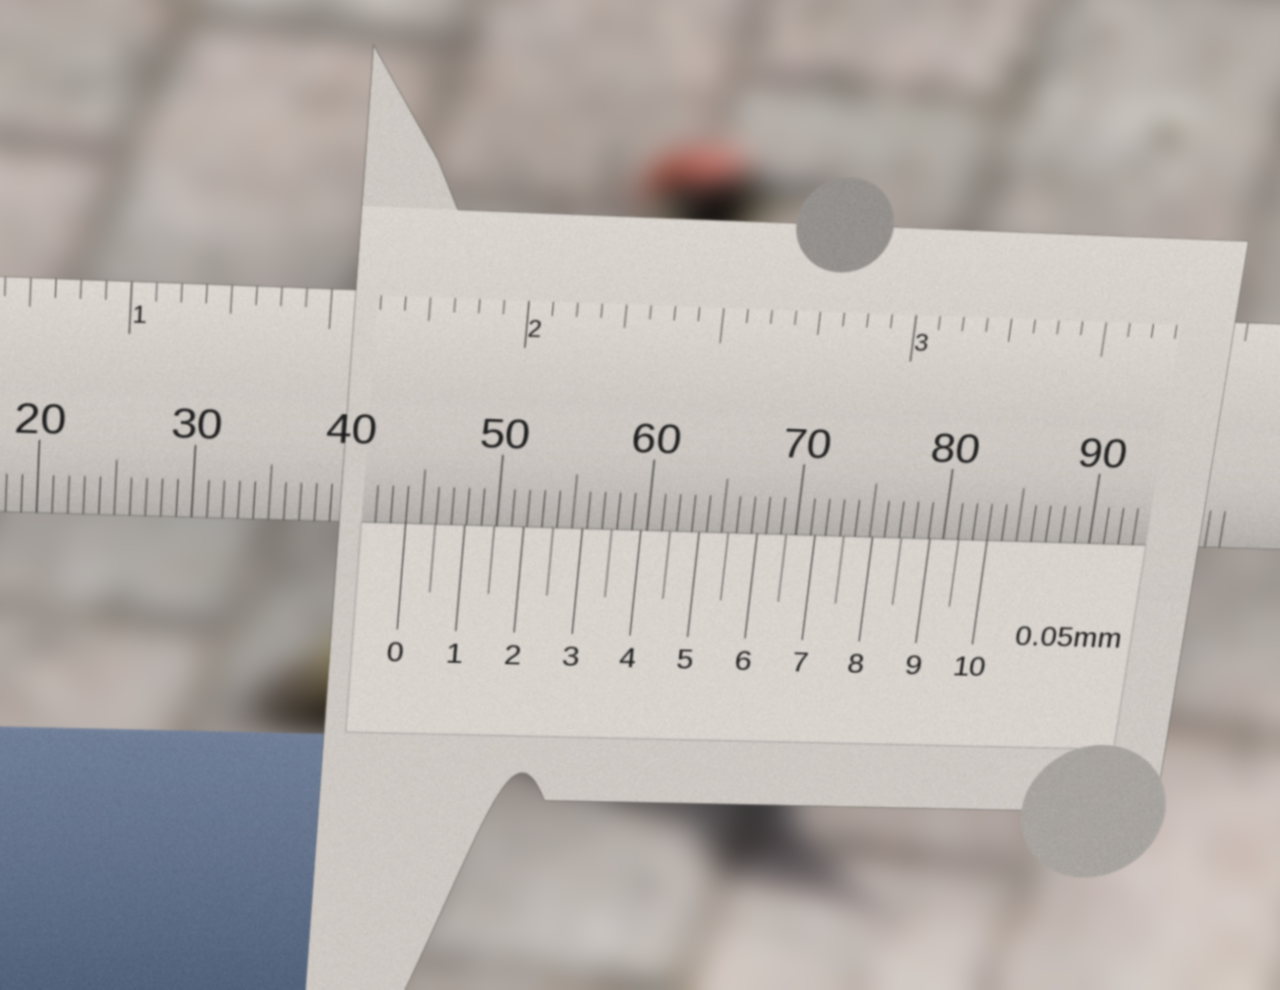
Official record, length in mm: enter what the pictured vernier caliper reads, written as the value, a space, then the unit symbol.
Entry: 44.0 mm
